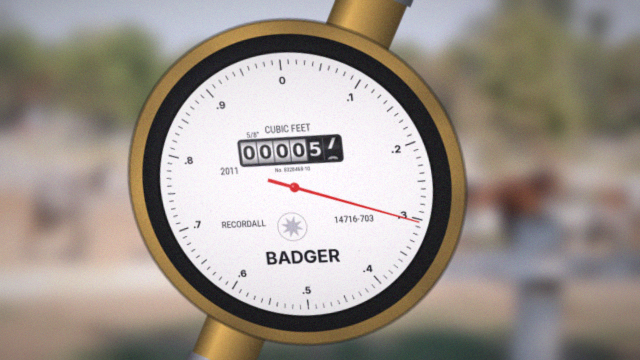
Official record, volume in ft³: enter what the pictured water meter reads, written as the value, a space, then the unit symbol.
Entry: 57.30 ft³
